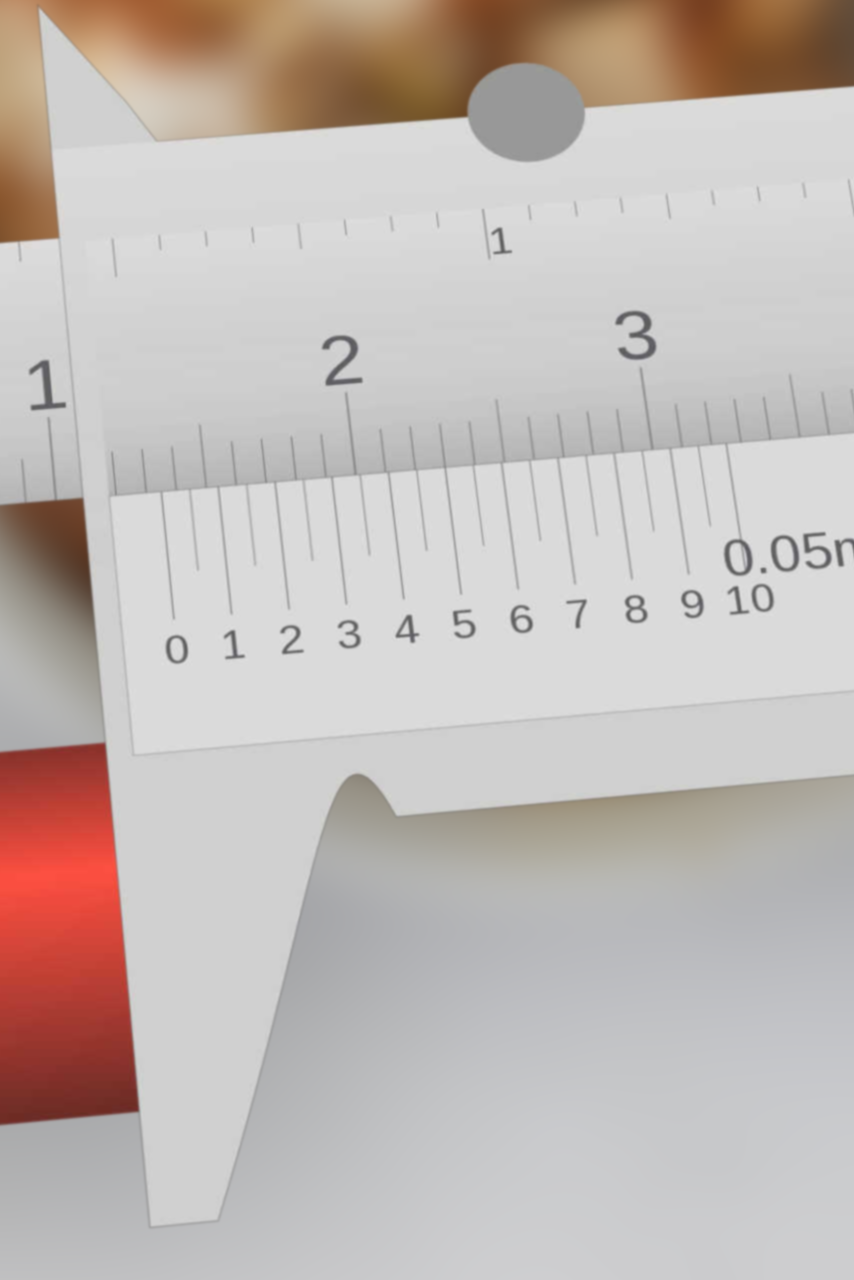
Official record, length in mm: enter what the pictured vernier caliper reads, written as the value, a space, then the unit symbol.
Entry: 13.5 mm
